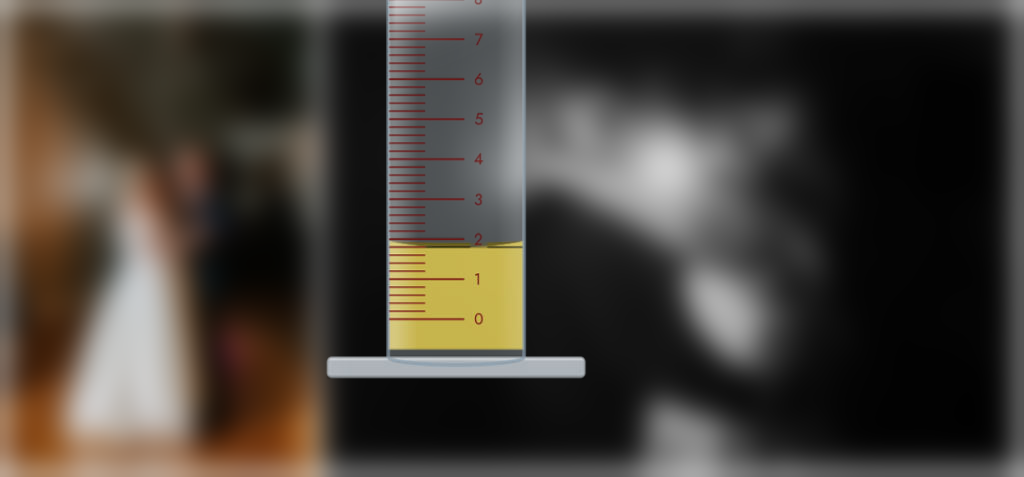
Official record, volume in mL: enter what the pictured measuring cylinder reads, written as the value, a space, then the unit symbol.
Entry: 1.8 mL
